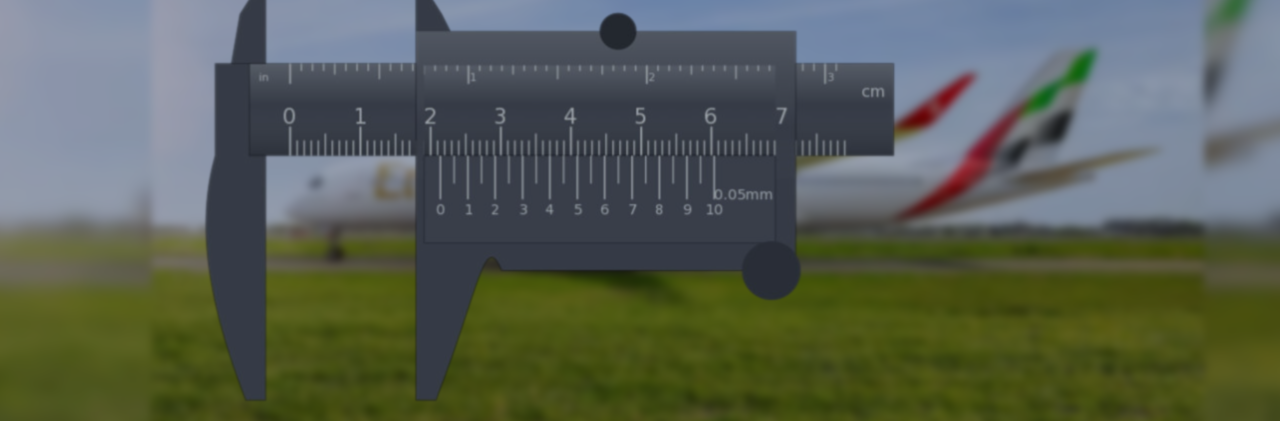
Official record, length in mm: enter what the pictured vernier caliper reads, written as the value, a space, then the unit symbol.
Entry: 21.4 mm
